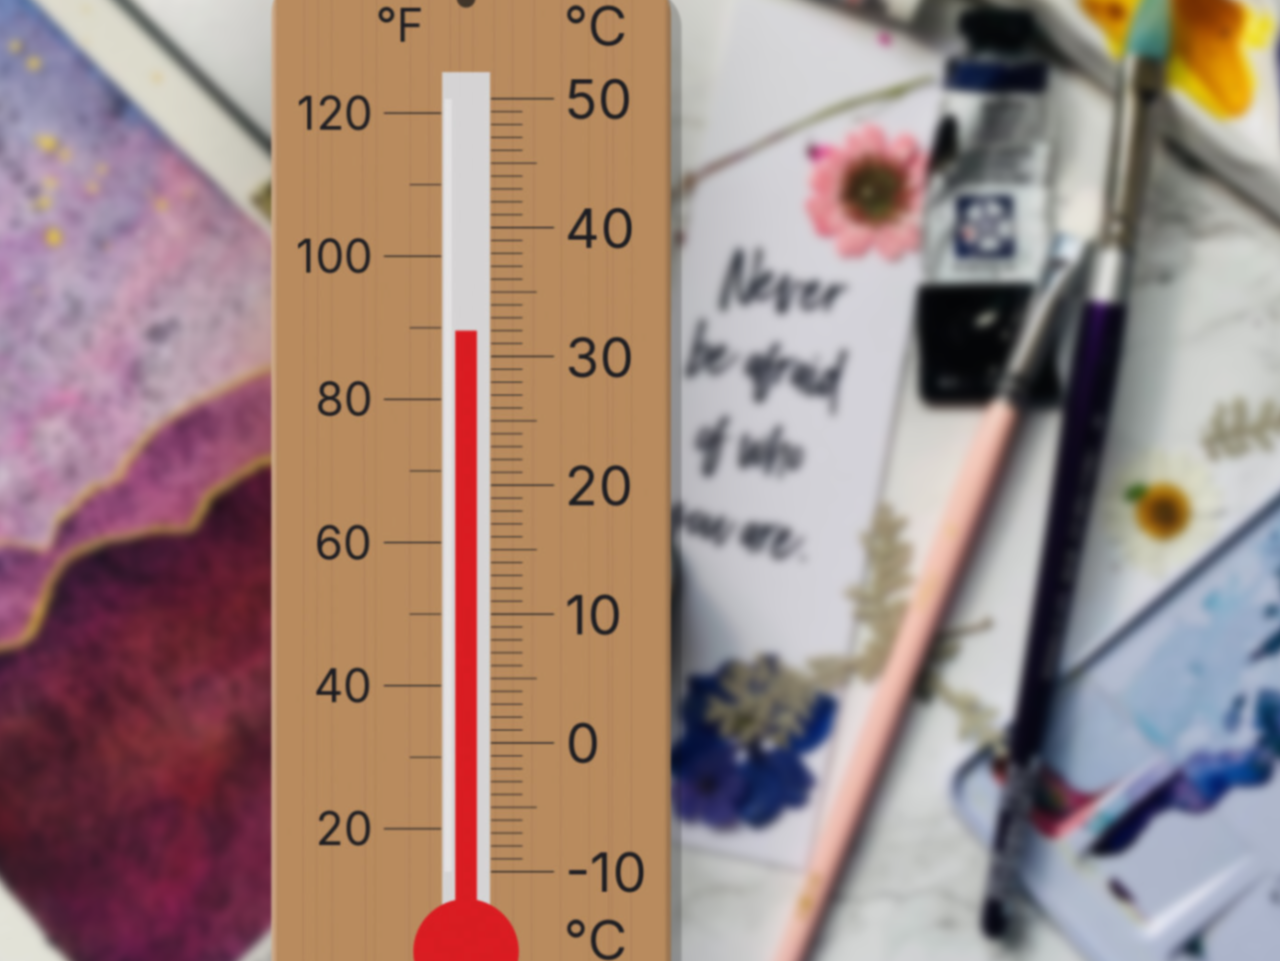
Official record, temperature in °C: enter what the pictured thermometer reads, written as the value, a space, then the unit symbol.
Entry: 32 °C
